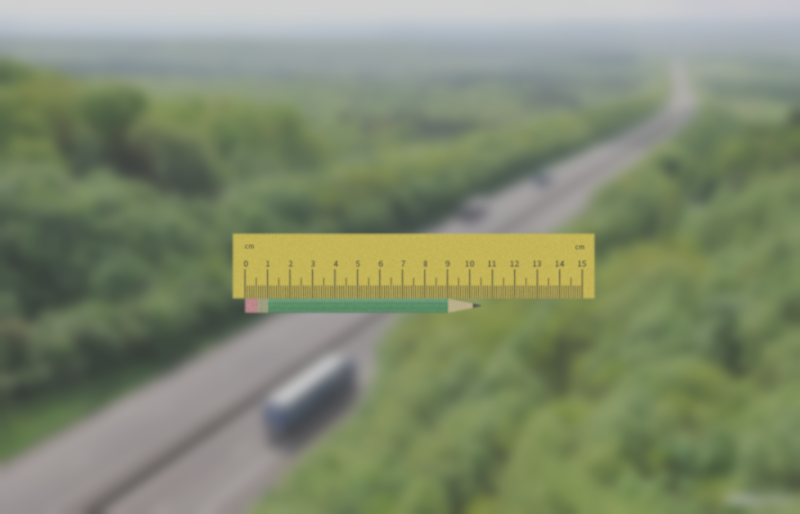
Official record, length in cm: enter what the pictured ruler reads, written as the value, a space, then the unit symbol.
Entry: 10.5 cm
